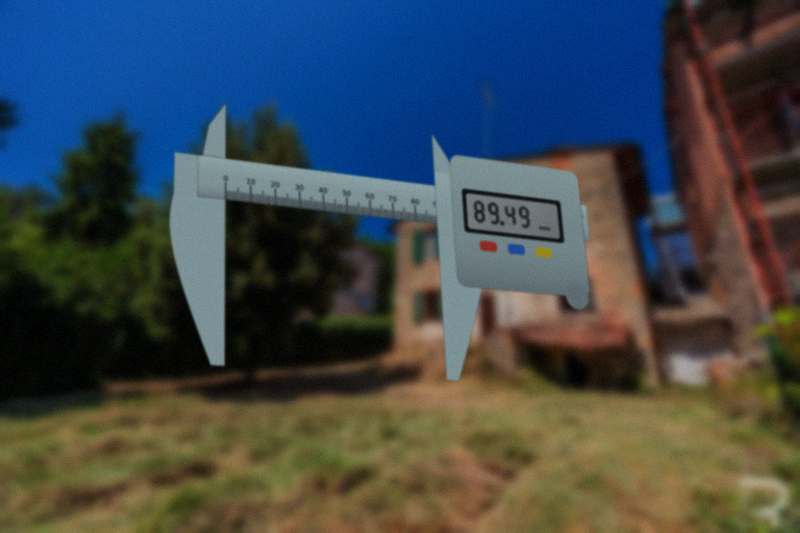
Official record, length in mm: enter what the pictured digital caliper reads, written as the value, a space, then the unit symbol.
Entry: 89.49 mm
